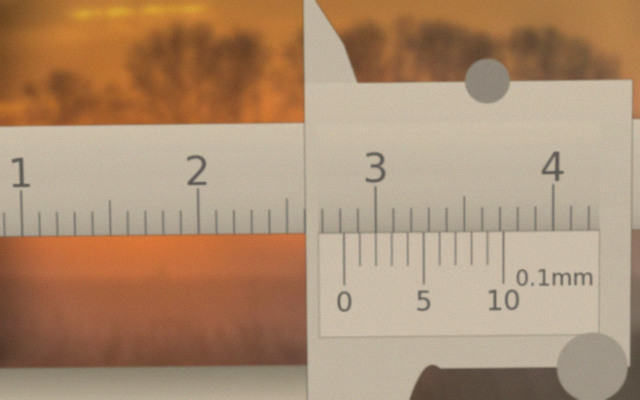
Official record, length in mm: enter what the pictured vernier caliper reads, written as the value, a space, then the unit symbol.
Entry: 28.2 mm
